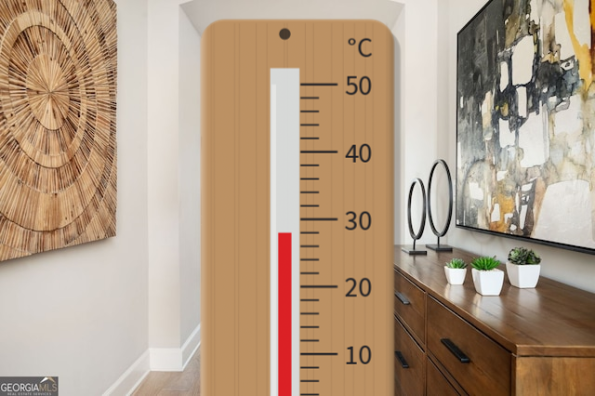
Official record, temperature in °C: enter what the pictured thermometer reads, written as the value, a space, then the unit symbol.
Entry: 28 °C
